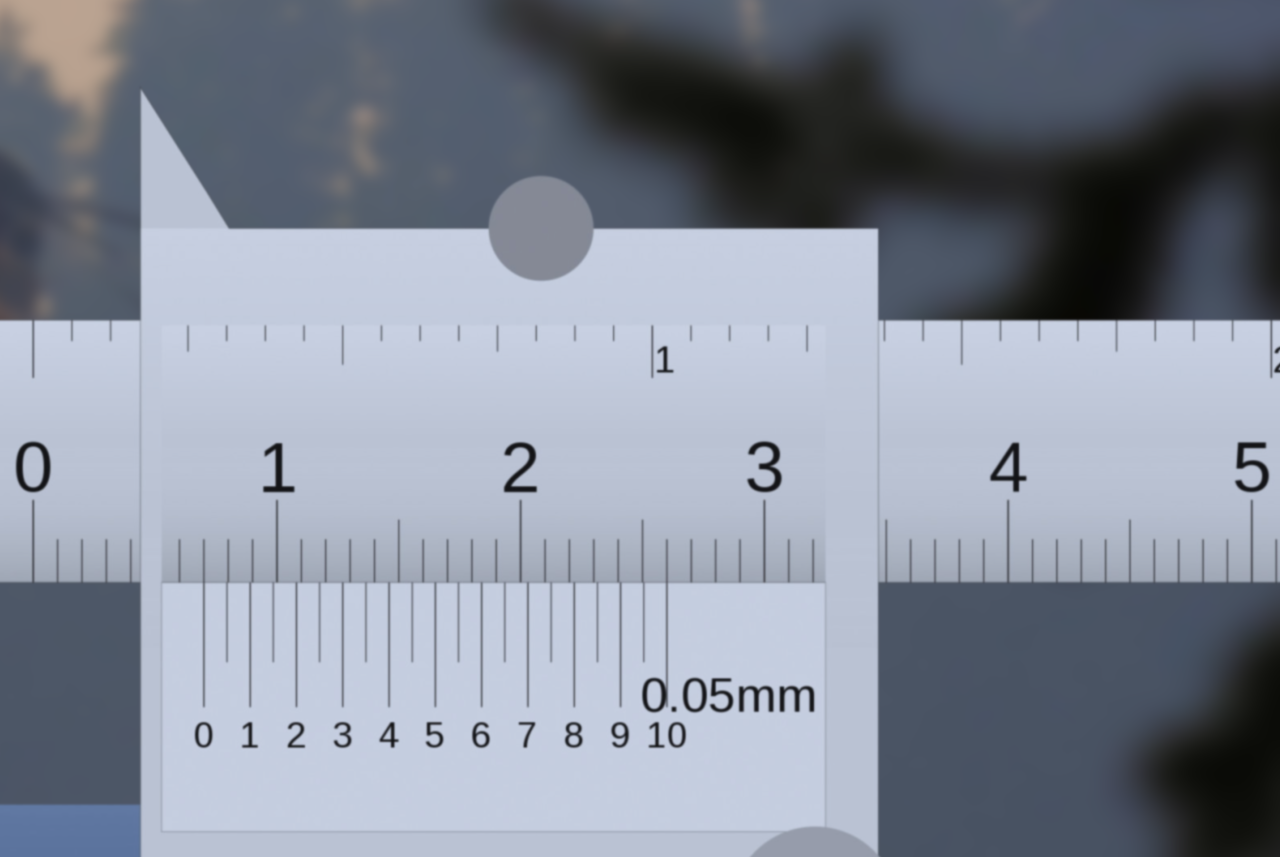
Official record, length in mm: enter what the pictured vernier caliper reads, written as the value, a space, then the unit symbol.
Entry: 7.0 mm
